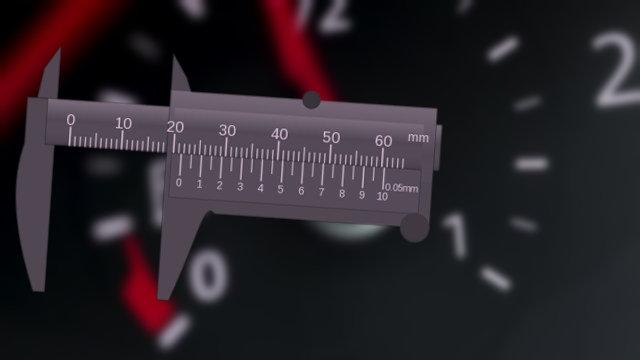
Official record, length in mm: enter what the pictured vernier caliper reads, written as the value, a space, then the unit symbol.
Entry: 21.5 mm
